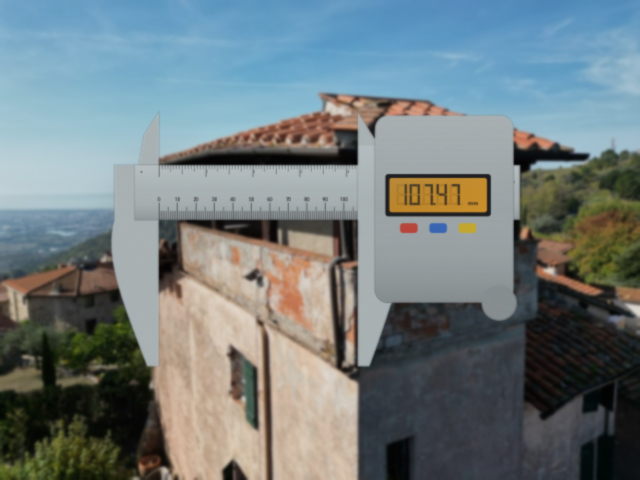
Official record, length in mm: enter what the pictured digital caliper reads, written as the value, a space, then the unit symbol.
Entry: 107.47 mm
